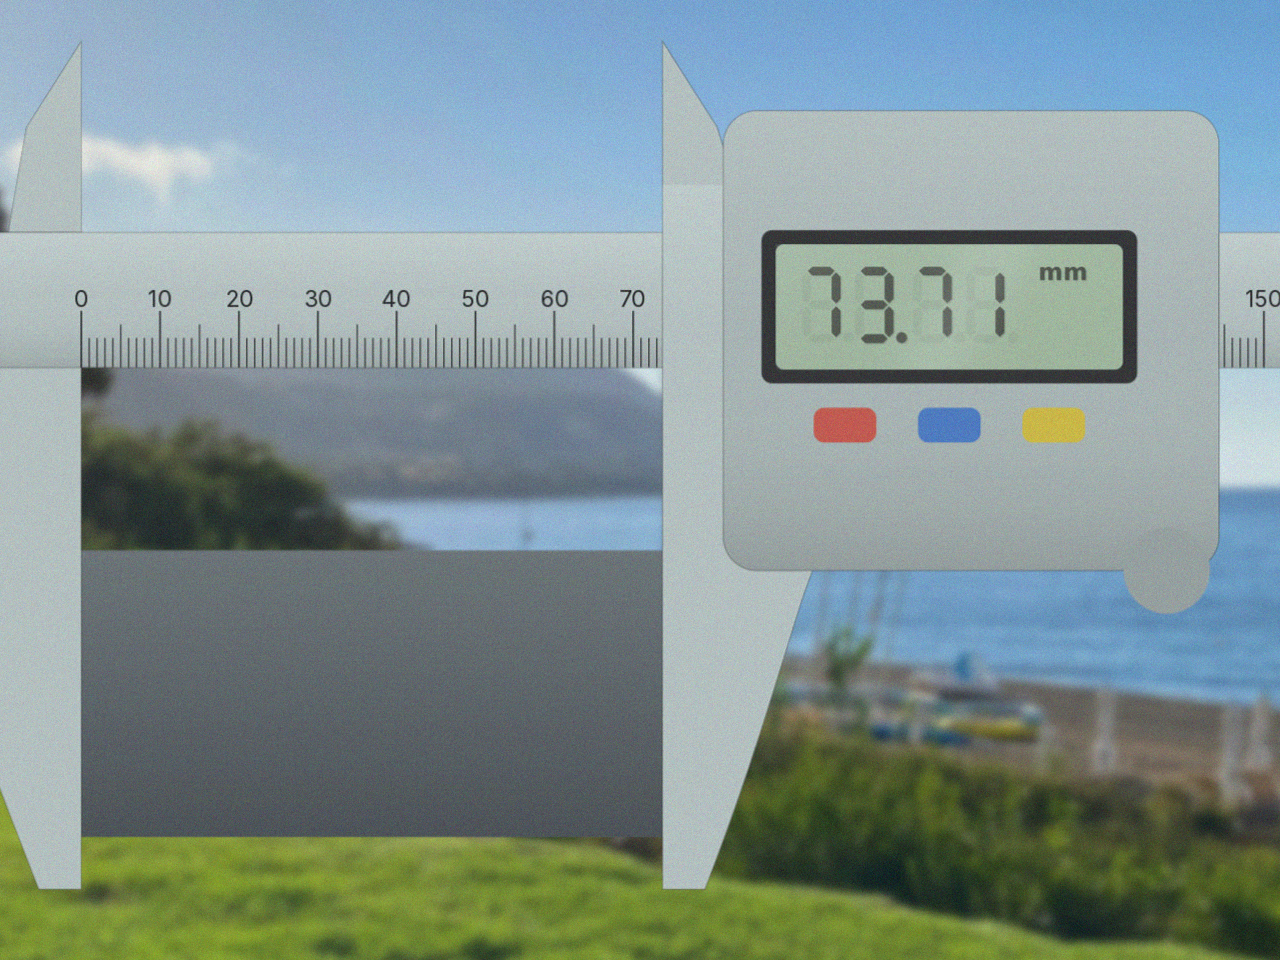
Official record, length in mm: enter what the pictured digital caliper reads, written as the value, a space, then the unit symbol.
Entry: 73.71 mm
